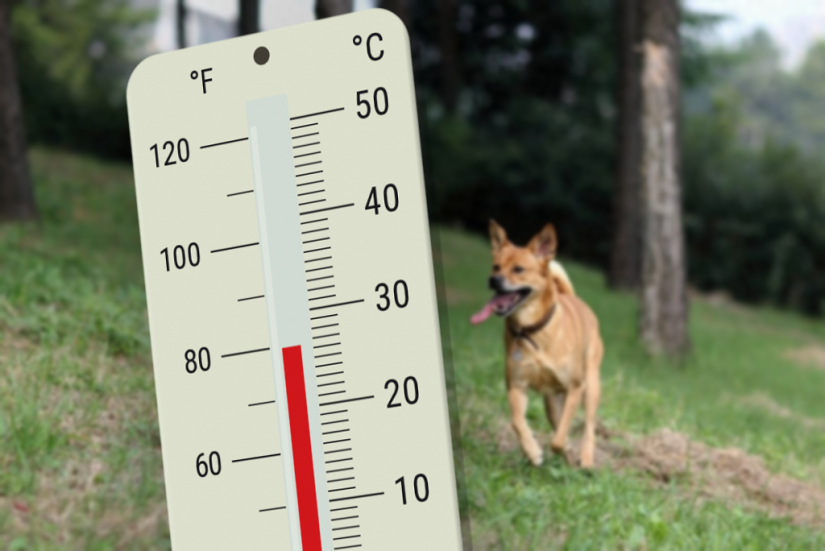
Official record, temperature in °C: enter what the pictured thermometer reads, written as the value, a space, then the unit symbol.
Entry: 26.5 °C
